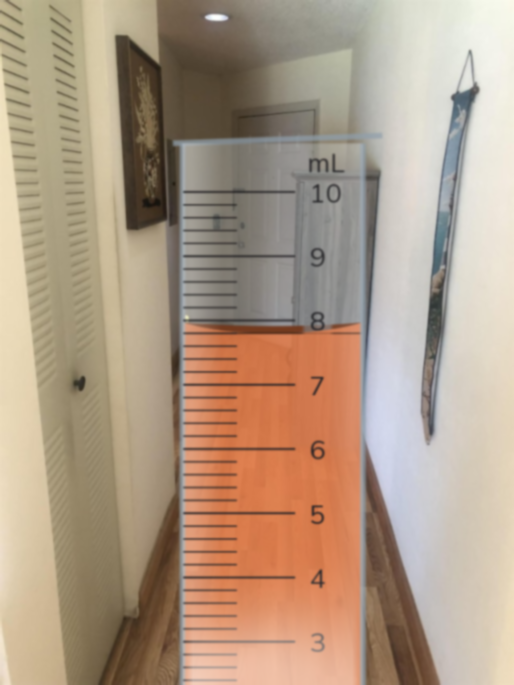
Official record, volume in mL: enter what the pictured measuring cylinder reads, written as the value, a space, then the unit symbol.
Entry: 7.8 mL
